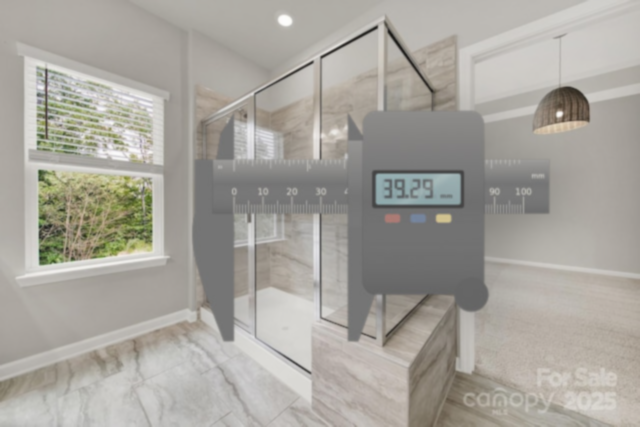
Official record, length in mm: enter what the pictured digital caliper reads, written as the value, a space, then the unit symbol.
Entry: 39.29 mm
